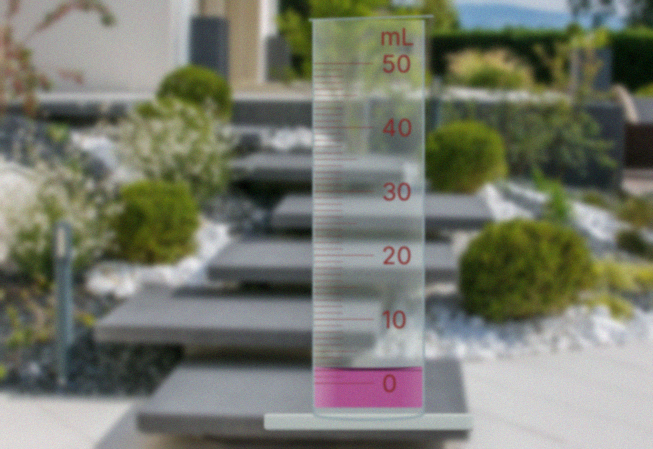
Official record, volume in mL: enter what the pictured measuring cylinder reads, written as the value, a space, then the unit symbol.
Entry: 2 mL
